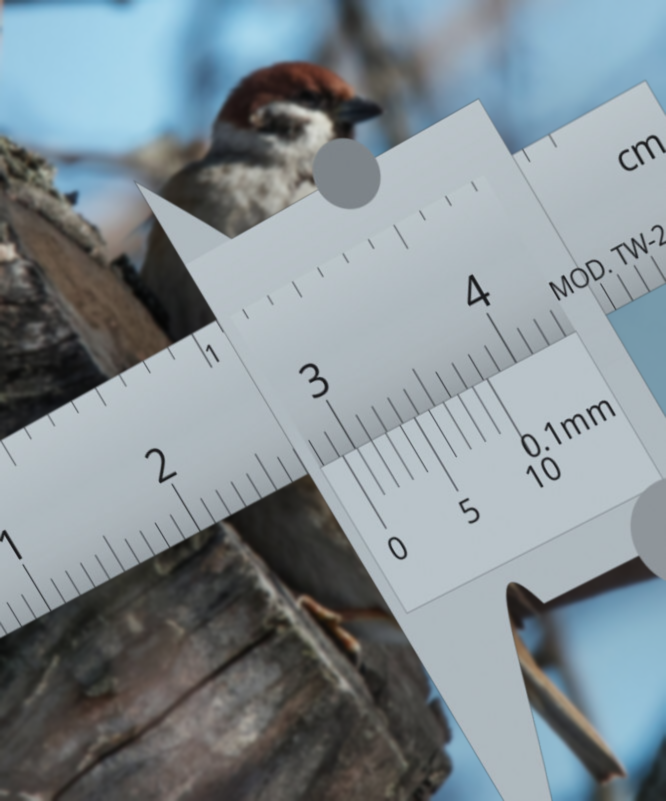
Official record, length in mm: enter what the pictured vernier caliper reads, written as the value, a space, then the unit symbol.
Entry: 29.2 mm
